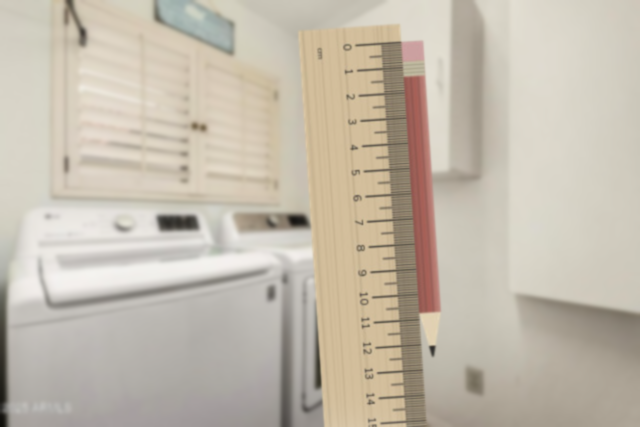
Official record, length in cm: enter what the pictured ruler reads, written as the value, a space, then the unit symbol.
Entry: 12.5 cm
